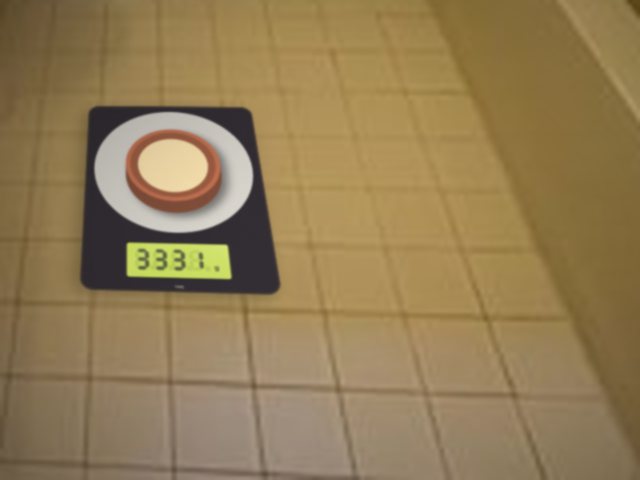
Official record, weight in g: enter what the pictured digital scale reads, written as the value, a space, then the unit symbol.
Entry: 3331 g
